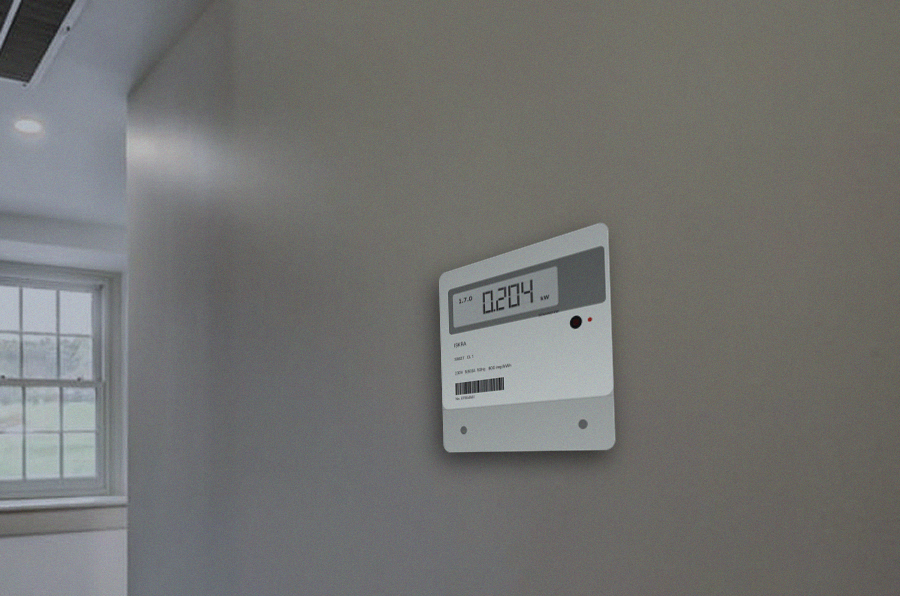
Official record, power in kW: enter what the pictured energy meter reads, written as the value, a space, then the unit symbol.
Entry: 0.204 kW
